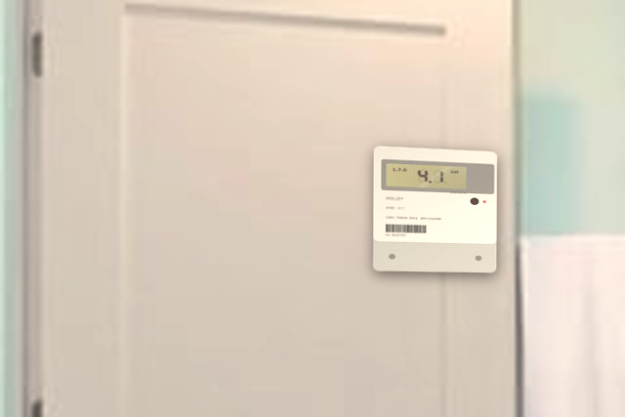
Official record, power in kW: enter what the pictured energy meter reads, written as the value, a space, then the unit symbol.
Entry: 4.1 kW
